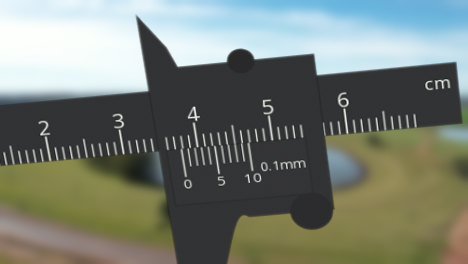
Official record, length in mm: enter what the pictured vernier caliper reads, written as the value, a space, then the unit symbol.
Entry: 37.8 mm
